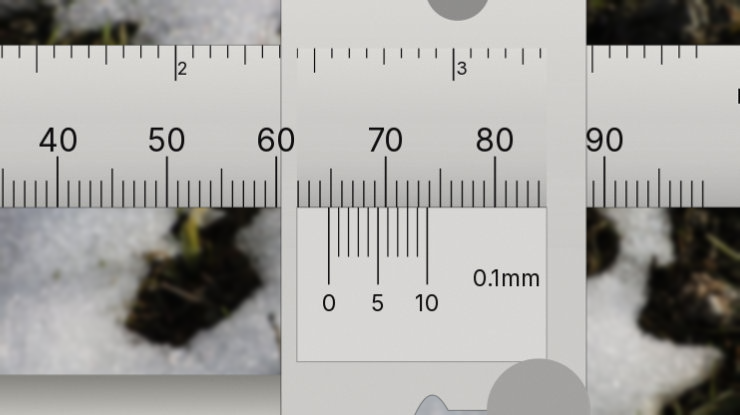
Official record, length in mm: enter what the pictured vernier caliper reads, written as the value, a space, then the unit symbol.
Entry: 64.8 mm
